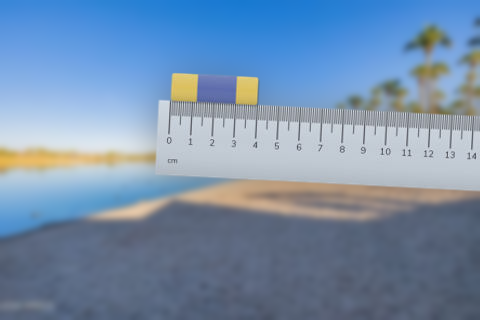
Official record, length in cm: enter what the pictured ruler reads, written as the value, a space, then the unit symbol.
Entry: 4 cm
